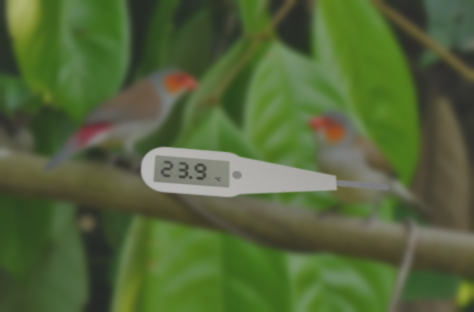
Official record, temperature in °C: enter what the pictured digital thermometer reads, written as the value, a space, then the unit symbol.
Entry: 23.9 °C
